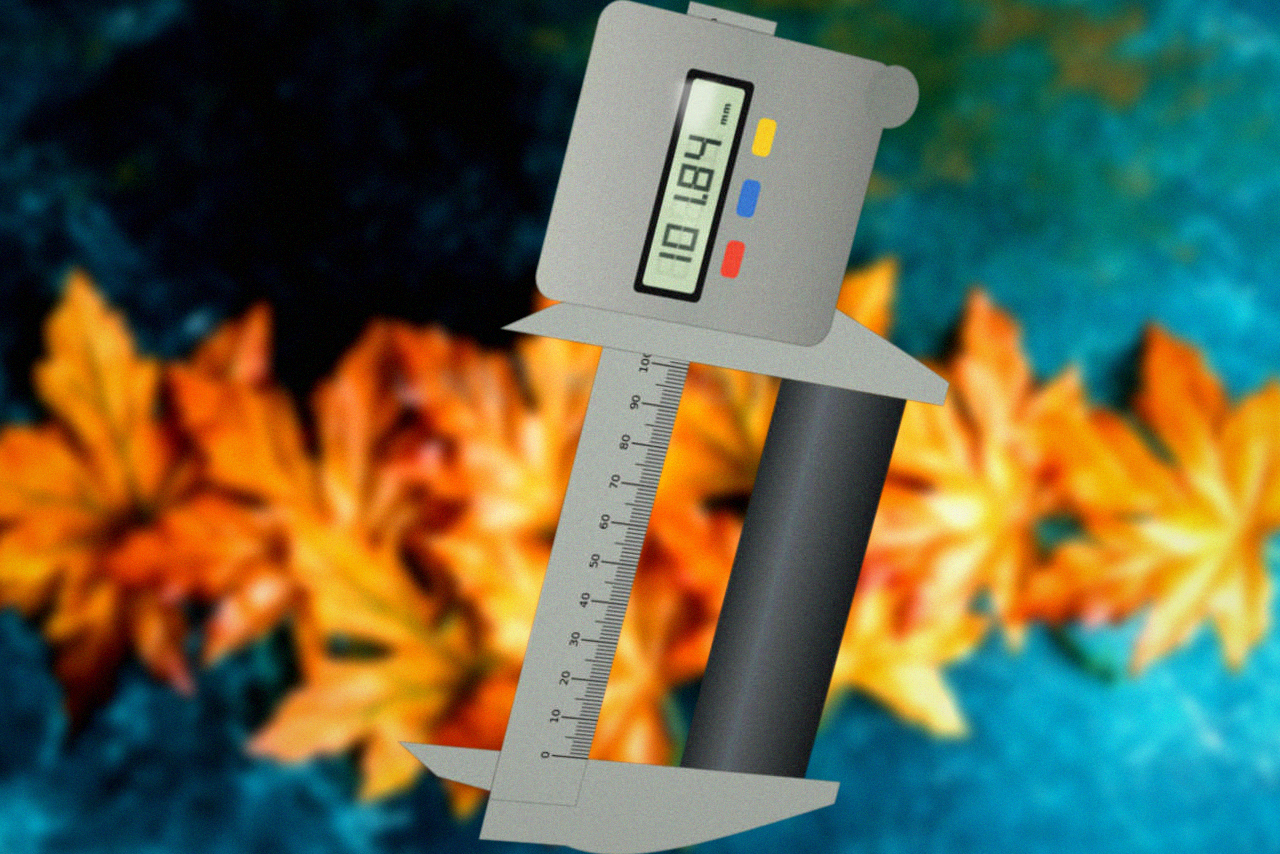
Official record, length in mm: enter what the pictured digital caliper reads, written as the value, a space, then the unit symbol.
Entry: 101.84 mm
